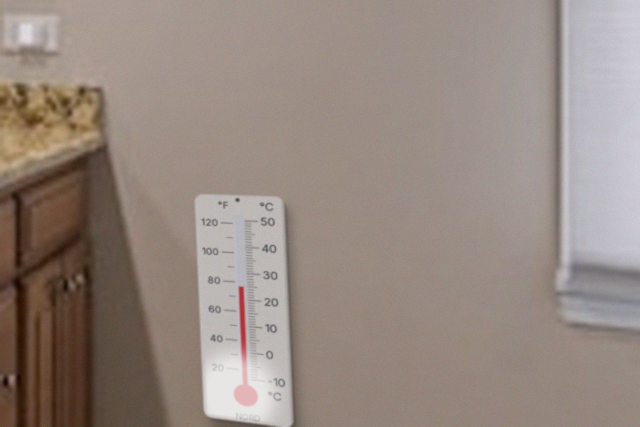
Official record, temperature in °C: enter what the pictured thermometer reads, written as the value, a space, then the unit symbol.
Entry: 25 °C
